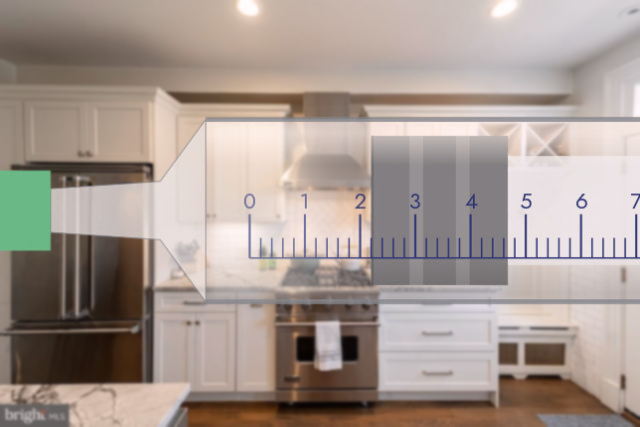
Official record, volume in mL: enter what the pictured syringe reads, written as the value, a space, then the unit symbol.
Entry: 2.2 mL
